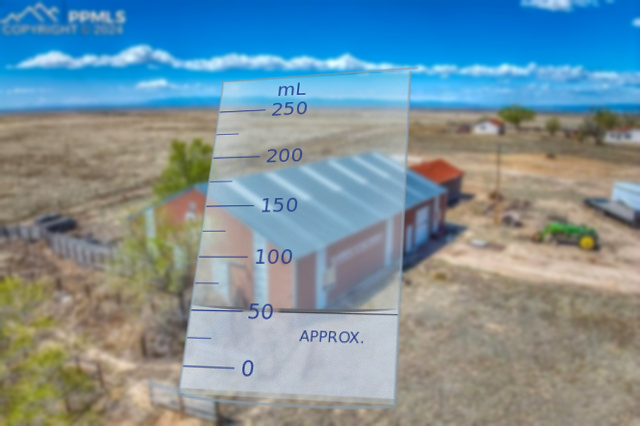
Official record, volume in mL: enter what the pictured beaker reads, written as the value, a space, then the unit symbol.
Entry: 50 mL
